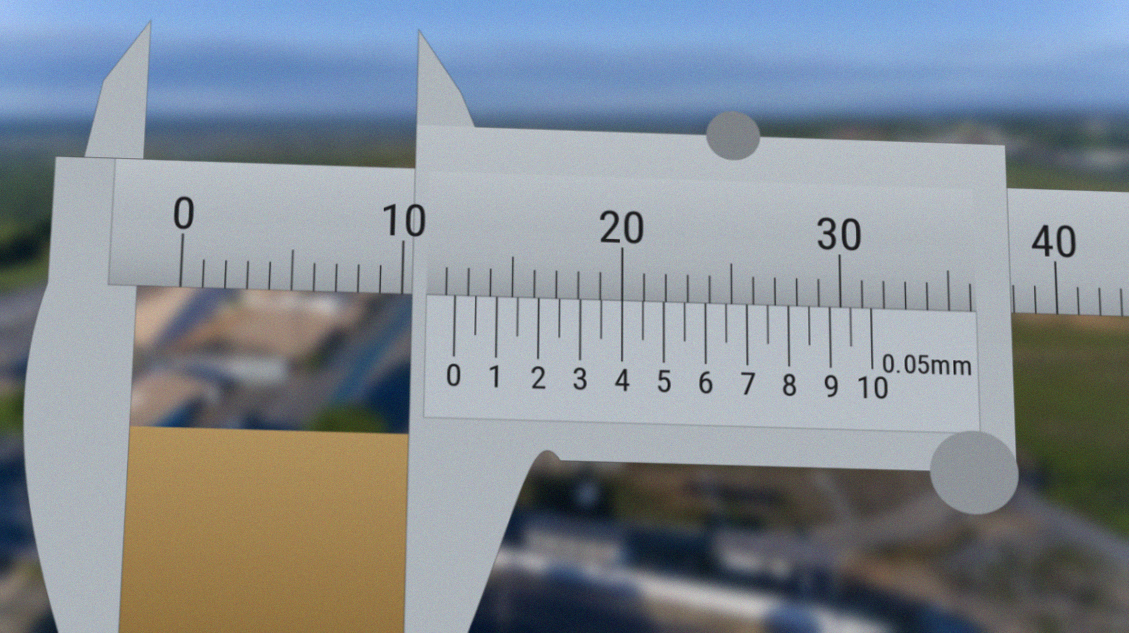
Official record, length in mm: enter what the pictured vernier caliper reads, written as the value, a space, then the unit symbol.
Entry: 12.4 mm
